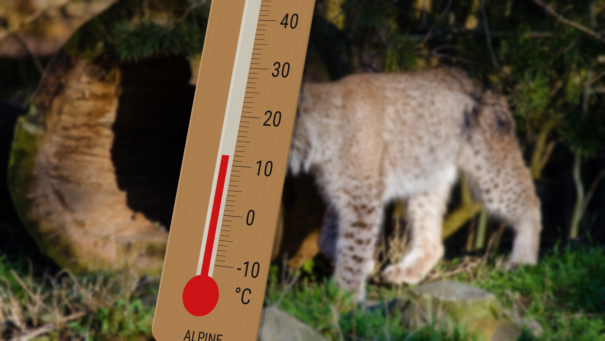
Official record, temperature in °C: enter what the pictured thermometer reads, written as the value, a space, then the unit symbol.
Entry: 12 °C
